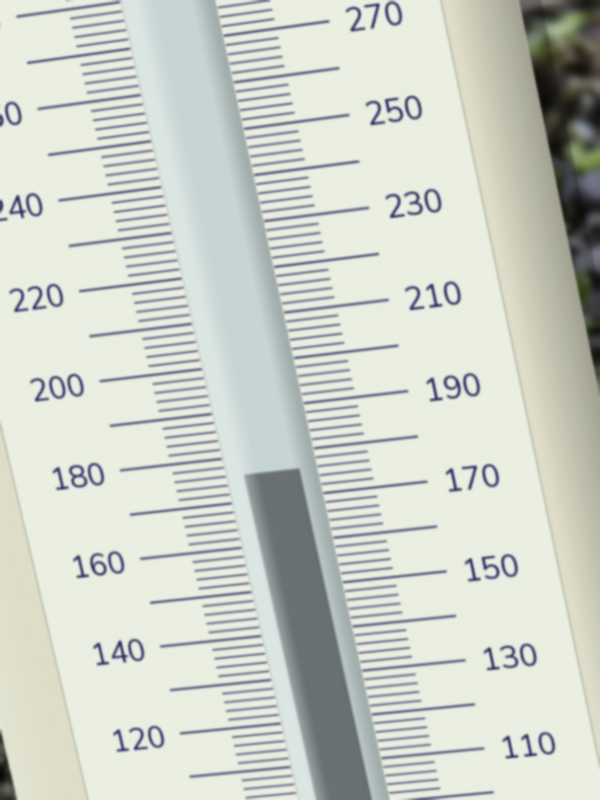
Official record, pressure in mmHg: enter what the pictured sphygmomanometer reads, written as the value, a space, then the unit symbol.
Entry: 176 mmHg
